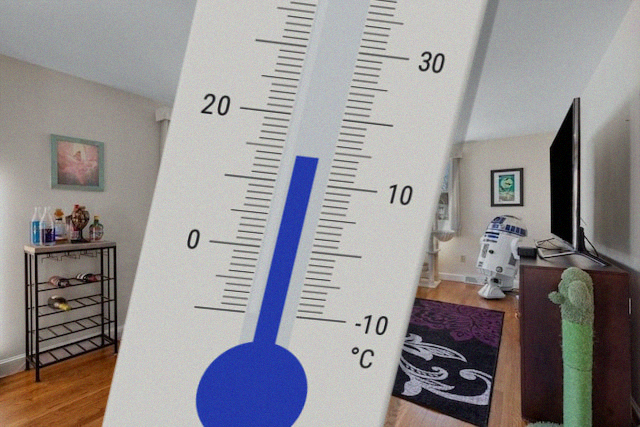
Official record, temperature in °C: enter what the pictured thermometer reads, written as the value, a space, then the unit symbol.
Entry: 14 °C
